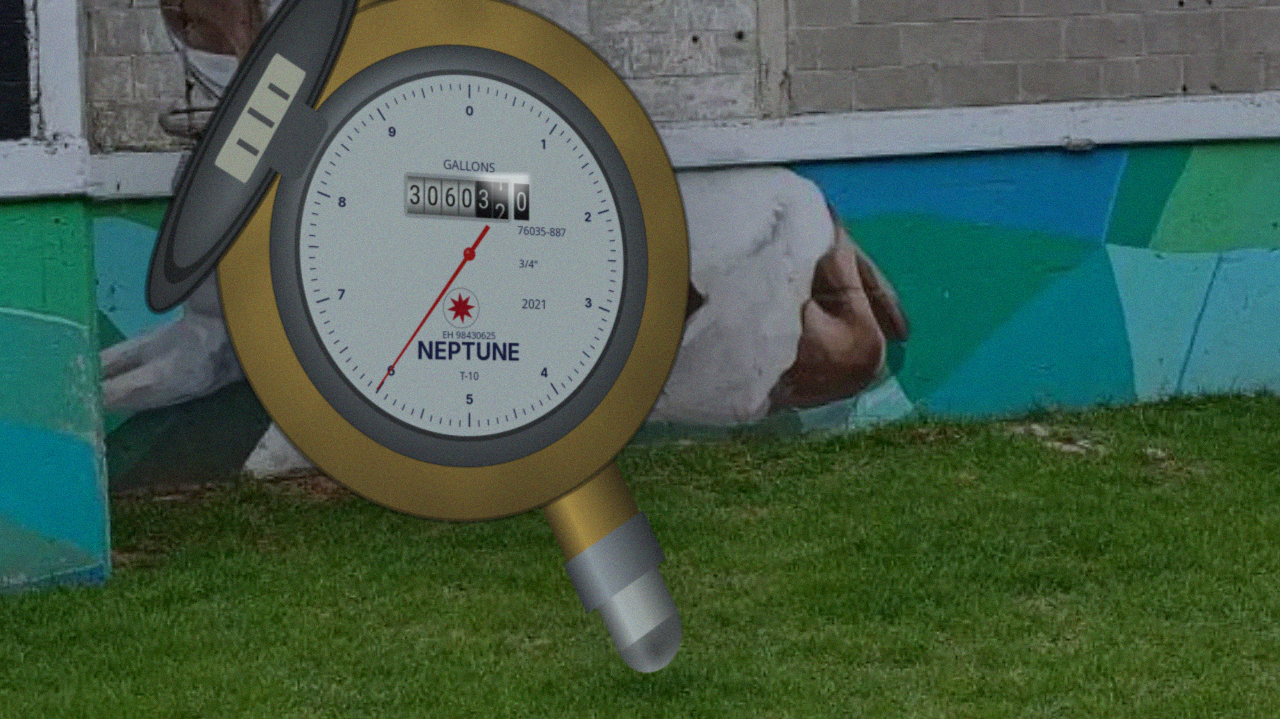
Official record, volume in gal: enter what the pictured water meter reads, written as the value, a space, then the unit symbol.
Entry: 3060316.0 gal
